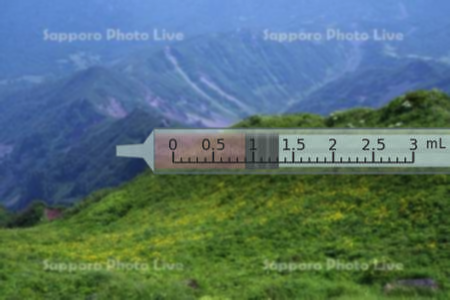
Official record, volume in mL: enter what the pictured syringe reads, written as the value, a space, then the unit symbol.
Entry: 0.9 mL
